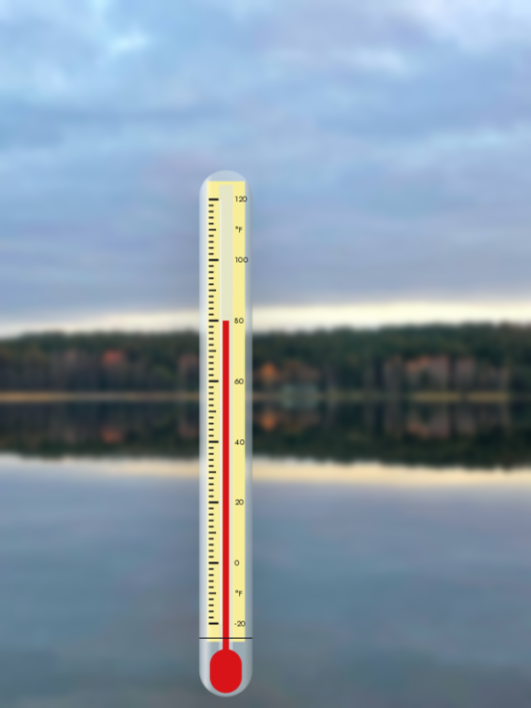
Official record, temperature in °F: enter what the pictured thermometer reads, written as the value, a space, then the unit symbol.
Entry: 80 °F
